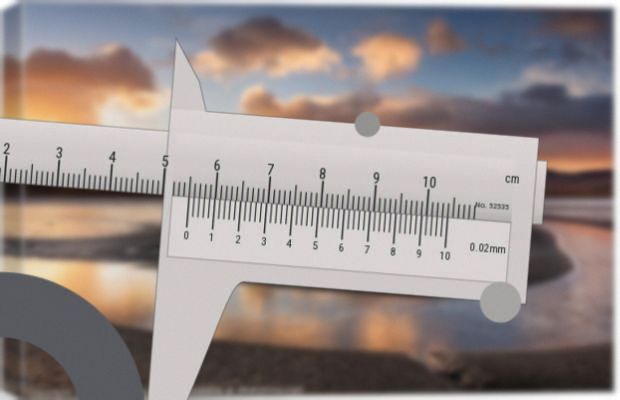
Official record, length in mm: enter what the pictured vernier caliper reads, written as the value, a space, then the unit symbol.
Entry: 55.0 mm
